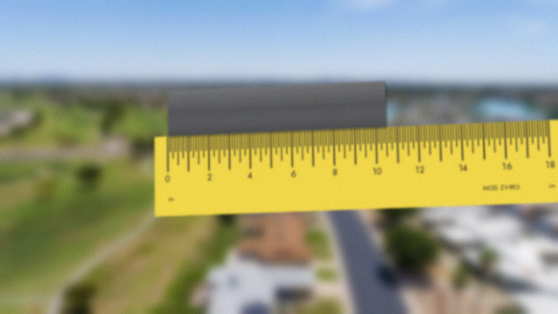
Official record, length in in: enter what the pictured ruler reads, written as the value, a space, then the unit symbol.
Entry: 10.5 in
